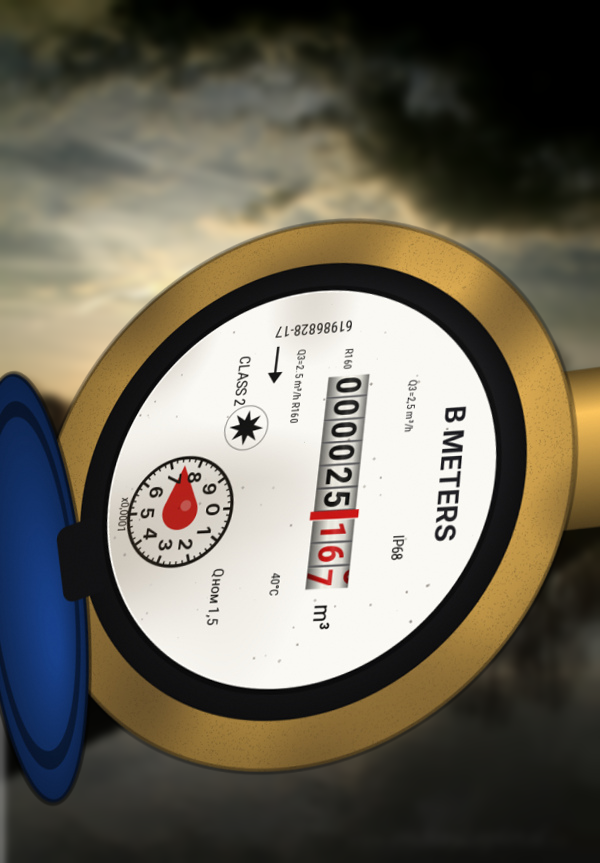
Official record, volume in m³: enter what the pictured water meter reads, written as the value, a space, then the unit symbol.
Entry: 25.1667 m³
